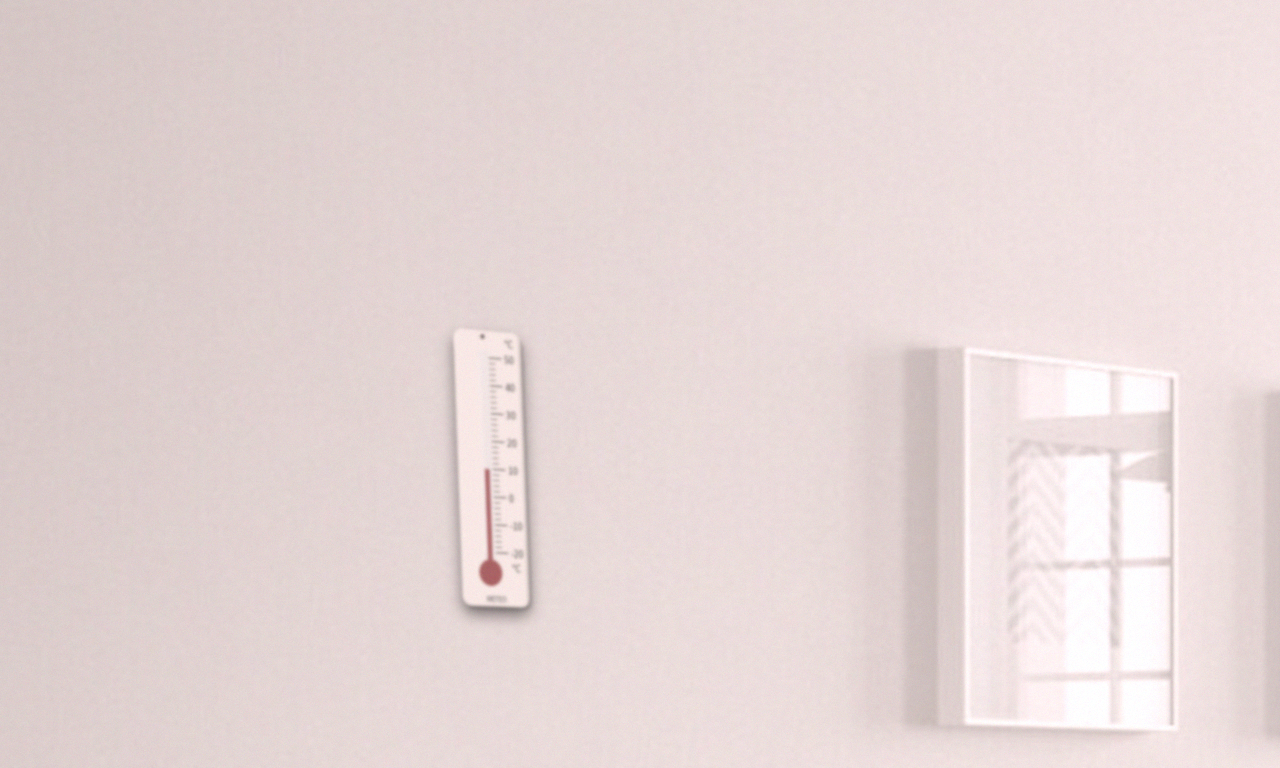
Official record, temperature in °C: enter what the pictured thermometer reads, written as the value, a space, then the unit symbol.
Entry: 10 °C
